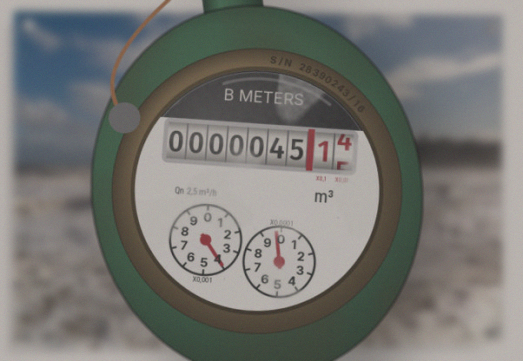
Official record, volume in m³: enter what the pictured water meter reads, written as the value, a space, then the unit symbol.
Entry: 45.1439 m³
